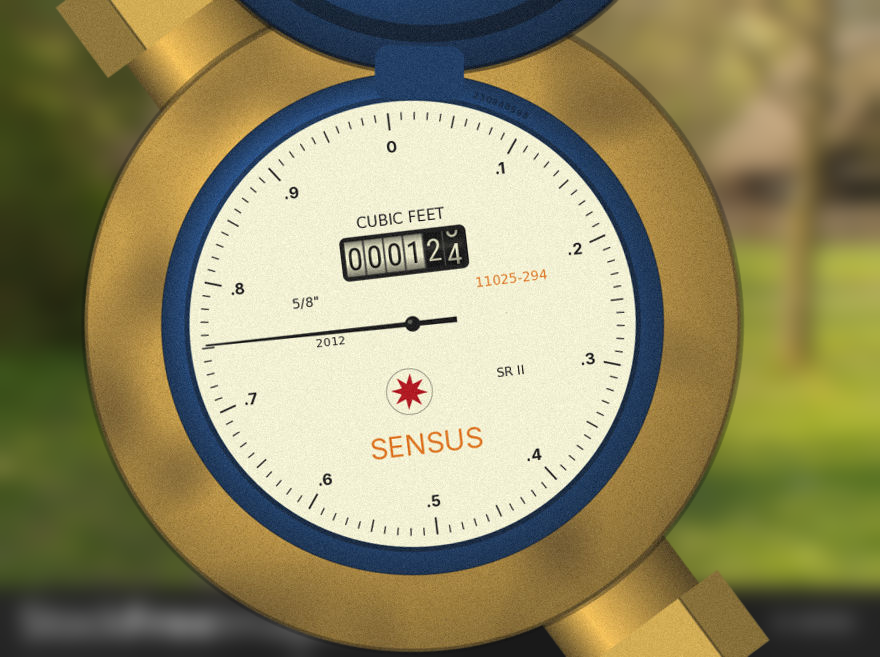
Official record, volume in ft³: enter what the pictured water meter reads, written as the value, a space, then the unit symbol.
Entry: 123.75 ft³
